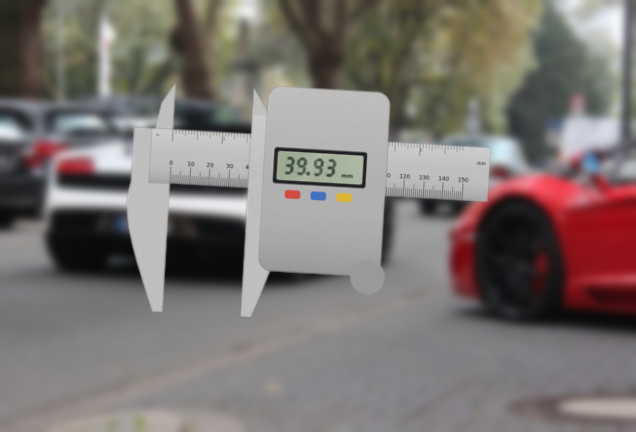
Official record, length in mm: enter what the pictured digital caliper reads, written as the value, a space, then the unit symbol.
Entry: 39.93 mm
